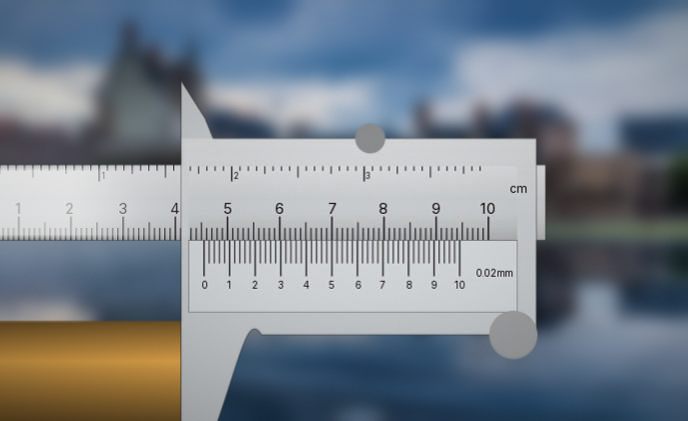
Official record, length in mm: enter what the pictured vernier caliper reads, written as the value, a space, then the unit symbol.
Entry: 45.5 mm
